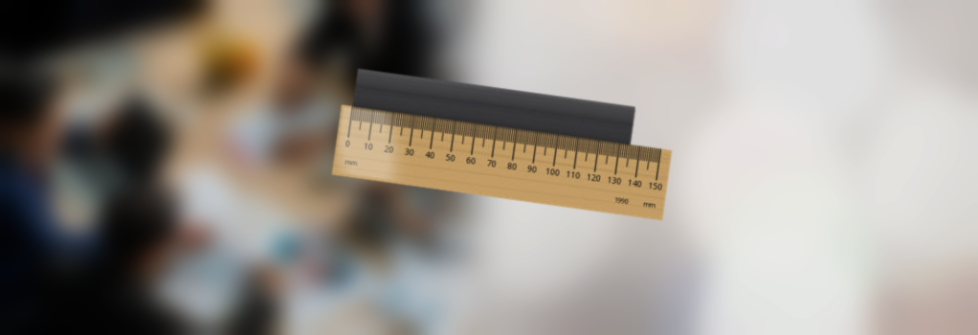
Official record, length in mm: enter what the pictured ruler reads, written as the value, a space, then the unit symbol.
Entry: 135 mm
